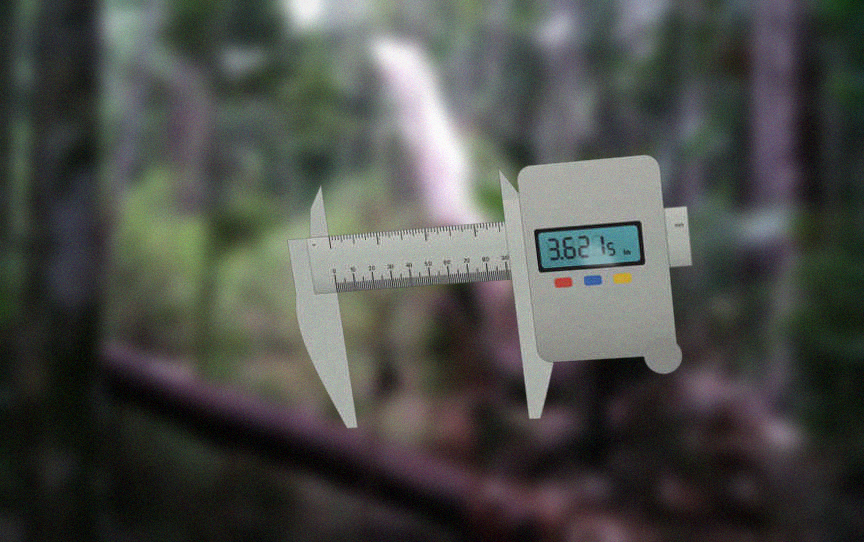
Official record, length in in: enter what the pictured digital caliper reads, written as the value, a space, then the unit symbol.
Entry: 3.6215 in
